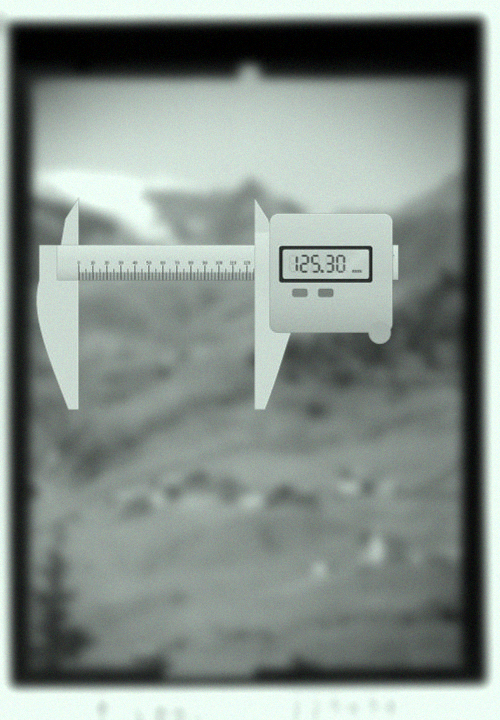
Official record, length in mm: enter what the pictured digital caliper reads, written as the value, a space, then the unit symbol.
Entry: 125.30 mm
